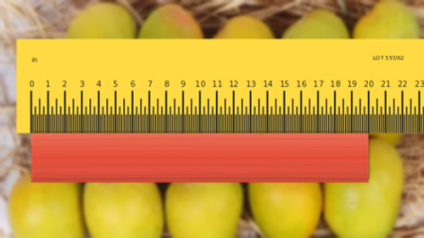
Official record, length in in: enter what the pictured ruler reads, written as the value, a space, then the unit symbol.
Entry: 20 in
